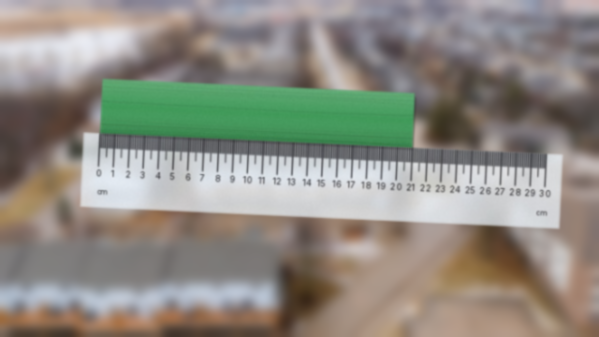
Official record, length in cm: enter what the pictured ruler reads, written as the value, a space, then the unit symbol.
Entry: 21 cm
